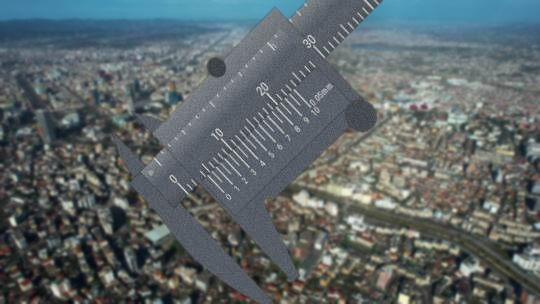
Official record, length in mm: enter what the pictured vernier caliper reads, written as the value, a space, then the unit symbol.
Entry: 4.4 mm
